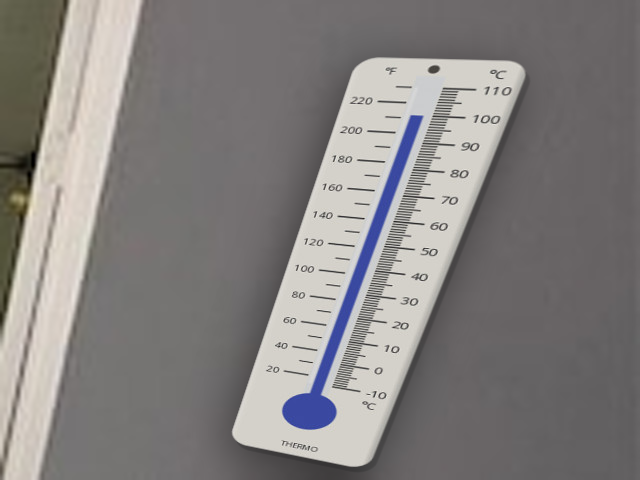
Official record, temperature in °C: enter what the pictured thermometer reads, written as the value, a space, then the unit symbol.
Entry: 100 °C
